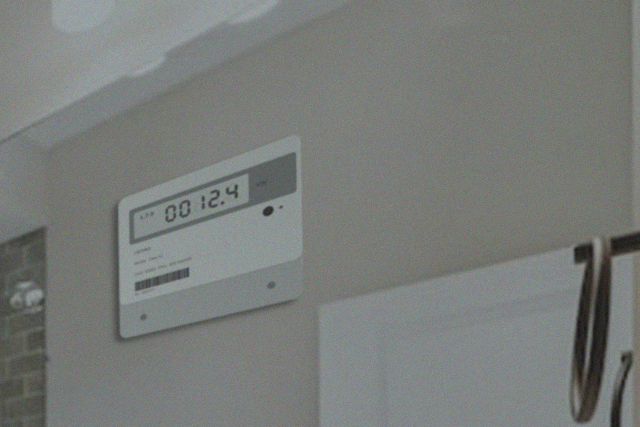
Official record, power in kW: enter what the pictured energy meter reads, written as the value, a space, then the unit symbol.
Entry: 12.4 kW
